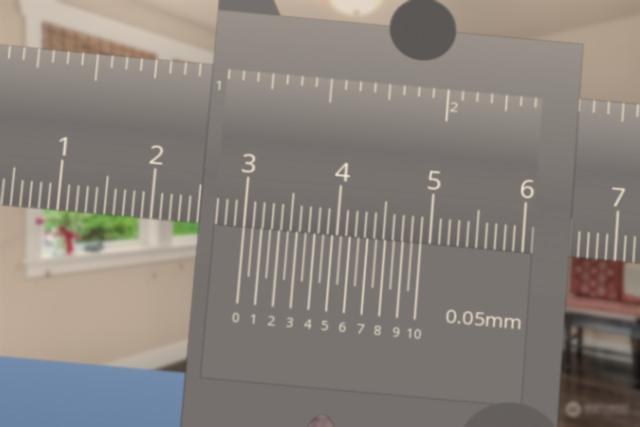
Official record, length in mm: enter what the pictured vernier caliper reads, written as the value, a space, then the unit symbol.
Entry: 30.0 mm
